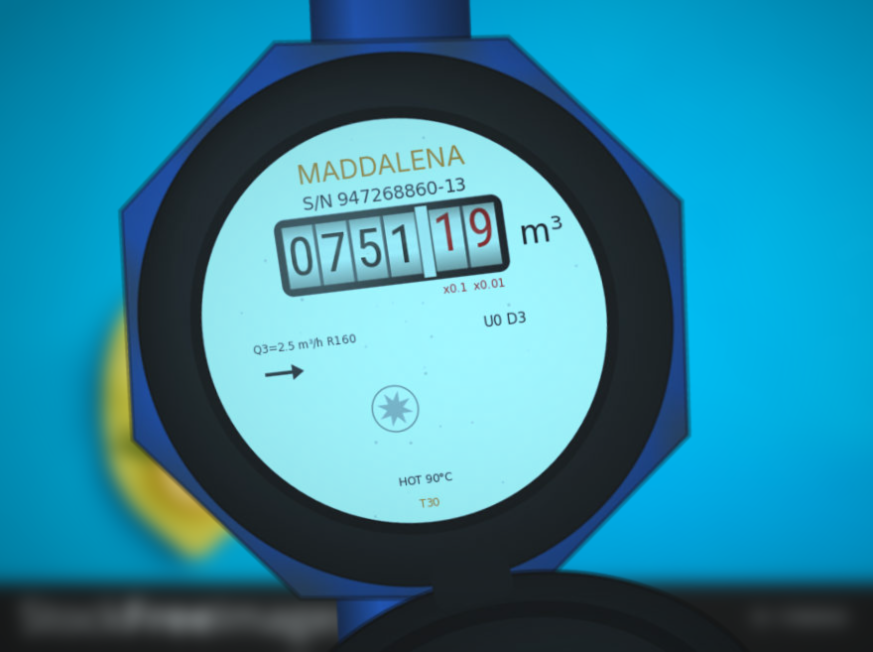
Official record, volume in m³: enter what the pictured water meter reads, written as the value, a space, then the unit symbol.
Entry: 751.19 m³
